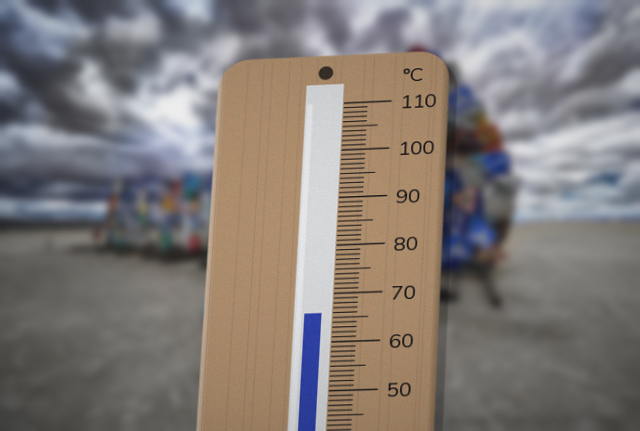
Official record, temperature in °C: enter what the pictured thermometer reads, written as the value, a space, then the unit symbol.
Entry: 66 °C
